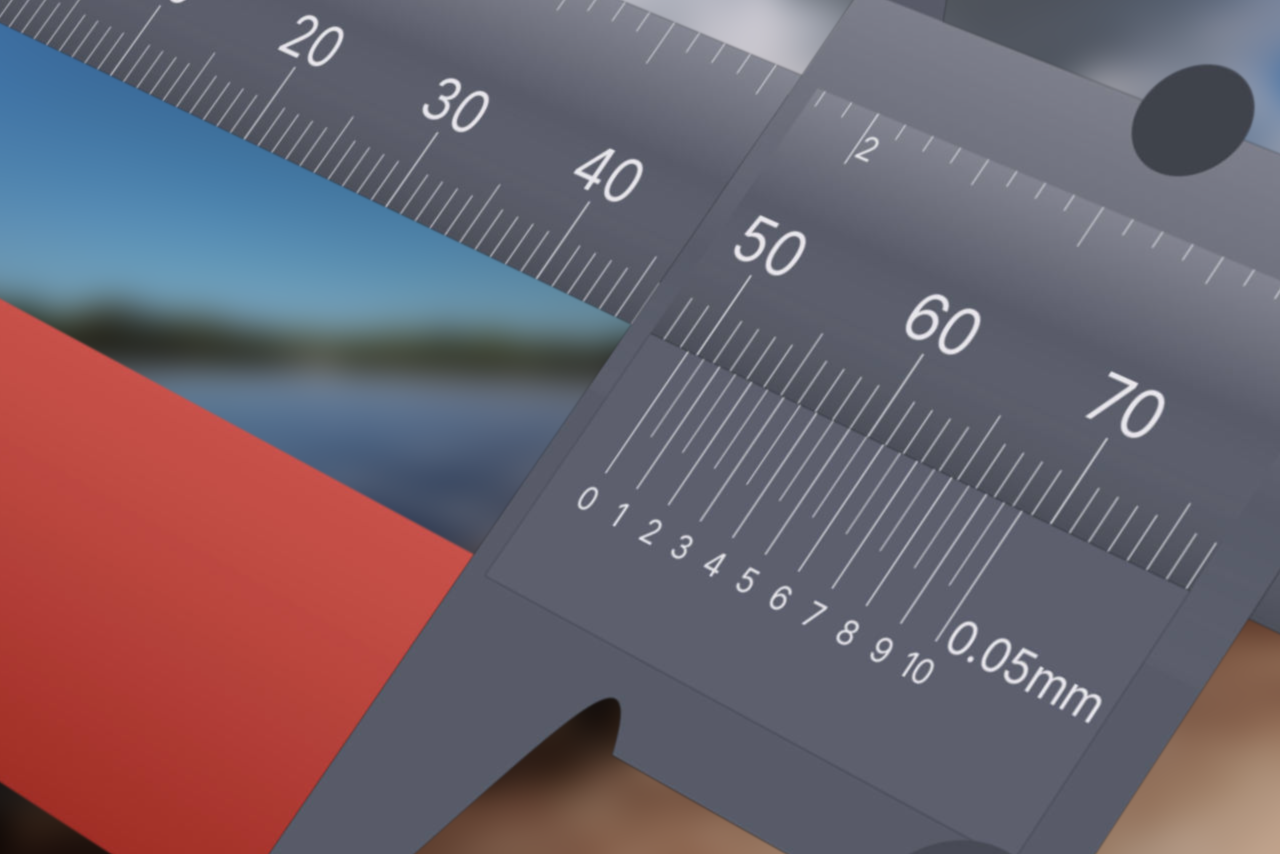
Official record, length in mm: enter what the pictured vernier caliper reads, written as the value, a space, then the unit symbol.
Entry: 49.5 mm
